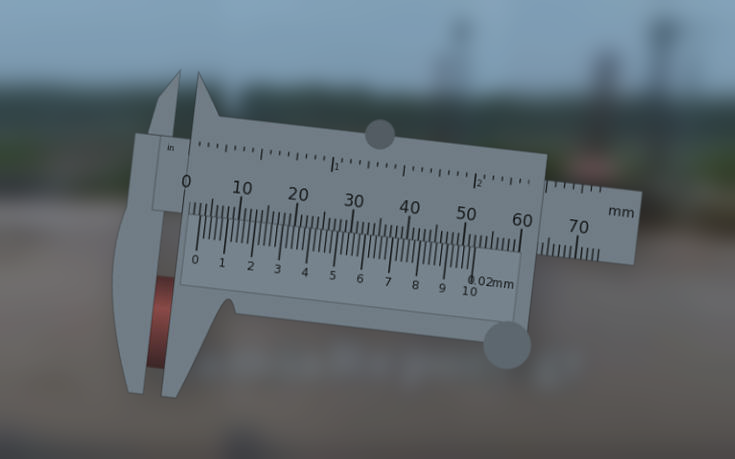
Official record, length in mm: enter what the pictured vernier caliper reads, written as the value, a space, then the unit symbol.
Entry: 3.2 mm
